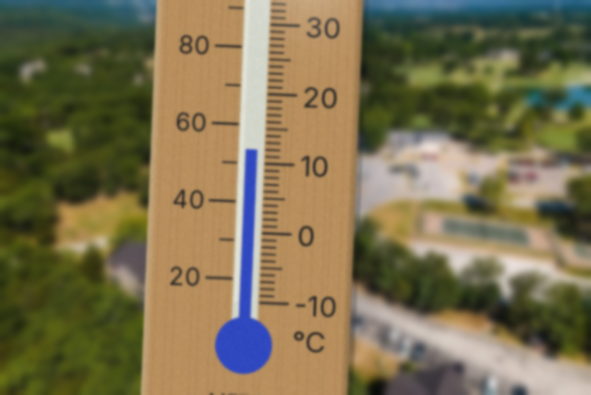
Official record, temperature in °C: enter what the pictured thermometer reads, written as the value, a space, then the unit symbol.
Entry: 12 °C
